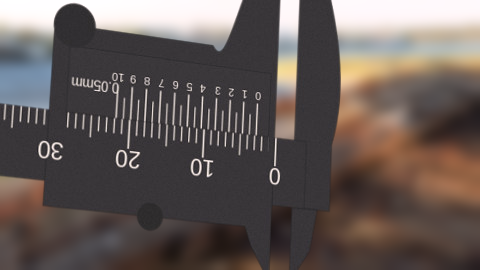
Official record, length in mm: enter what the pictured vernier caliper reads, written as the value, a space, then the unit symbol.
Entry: 2.8 mm
